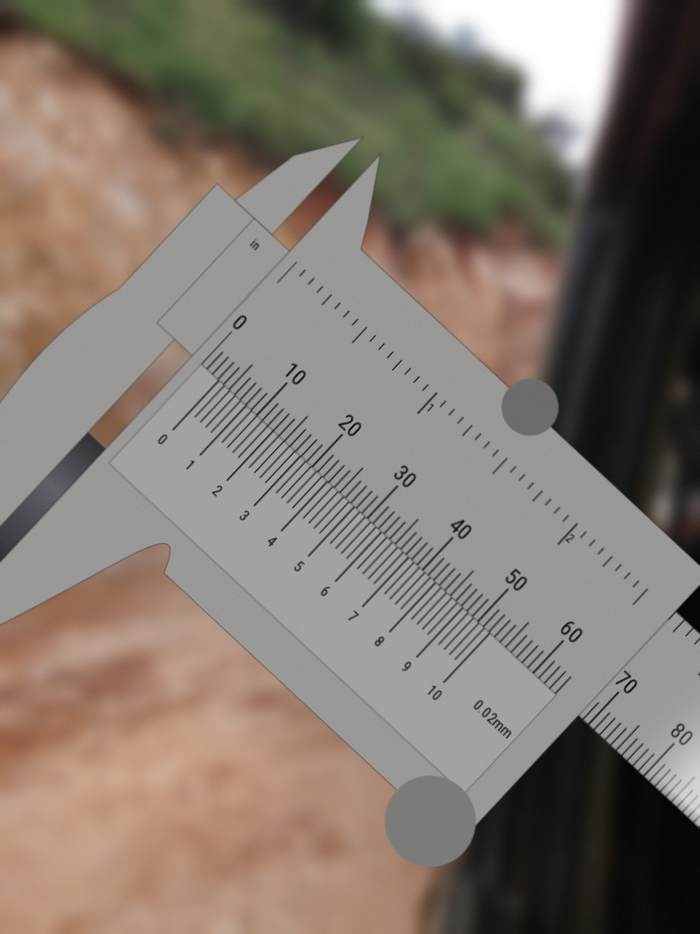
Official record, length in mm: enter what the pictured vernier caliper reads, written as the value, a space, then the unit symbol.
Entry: 3.2 mm
